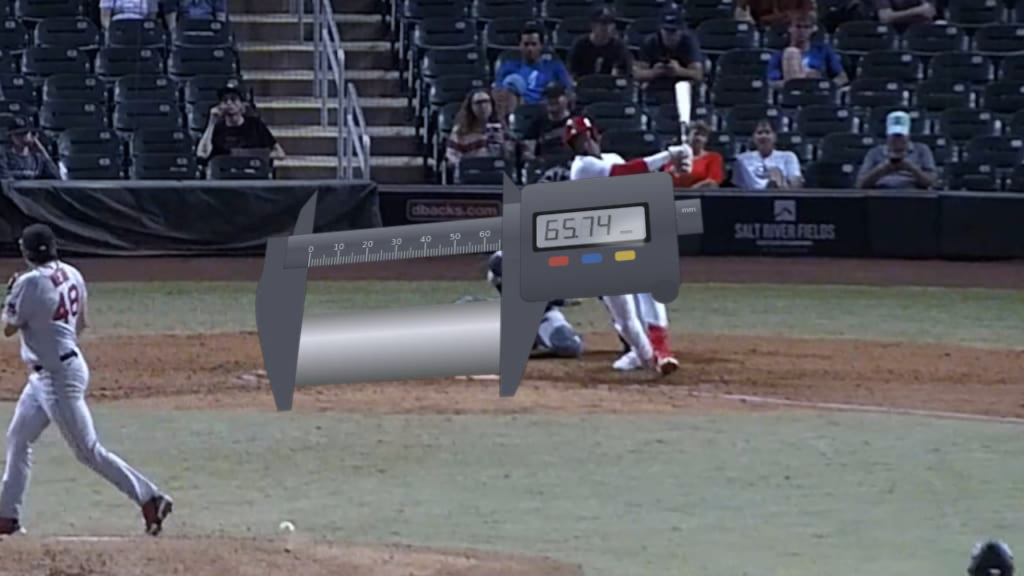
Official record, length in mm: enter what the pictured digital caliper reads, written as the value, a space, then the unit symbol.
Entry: 65.74 mm
